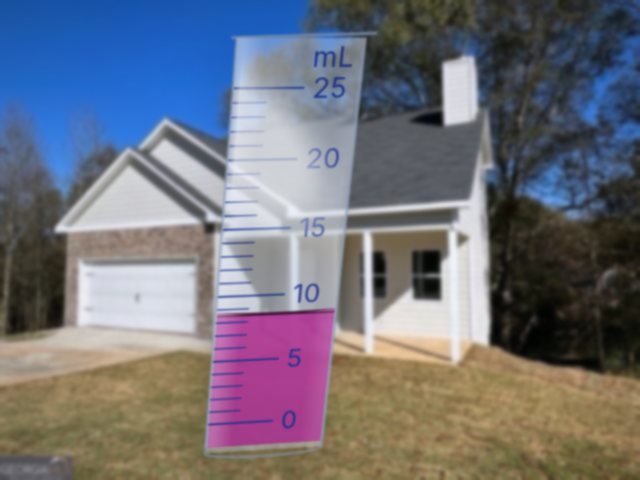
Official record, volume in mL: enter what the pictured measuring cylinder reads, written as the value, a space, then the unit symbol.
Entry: 8.5 mL
